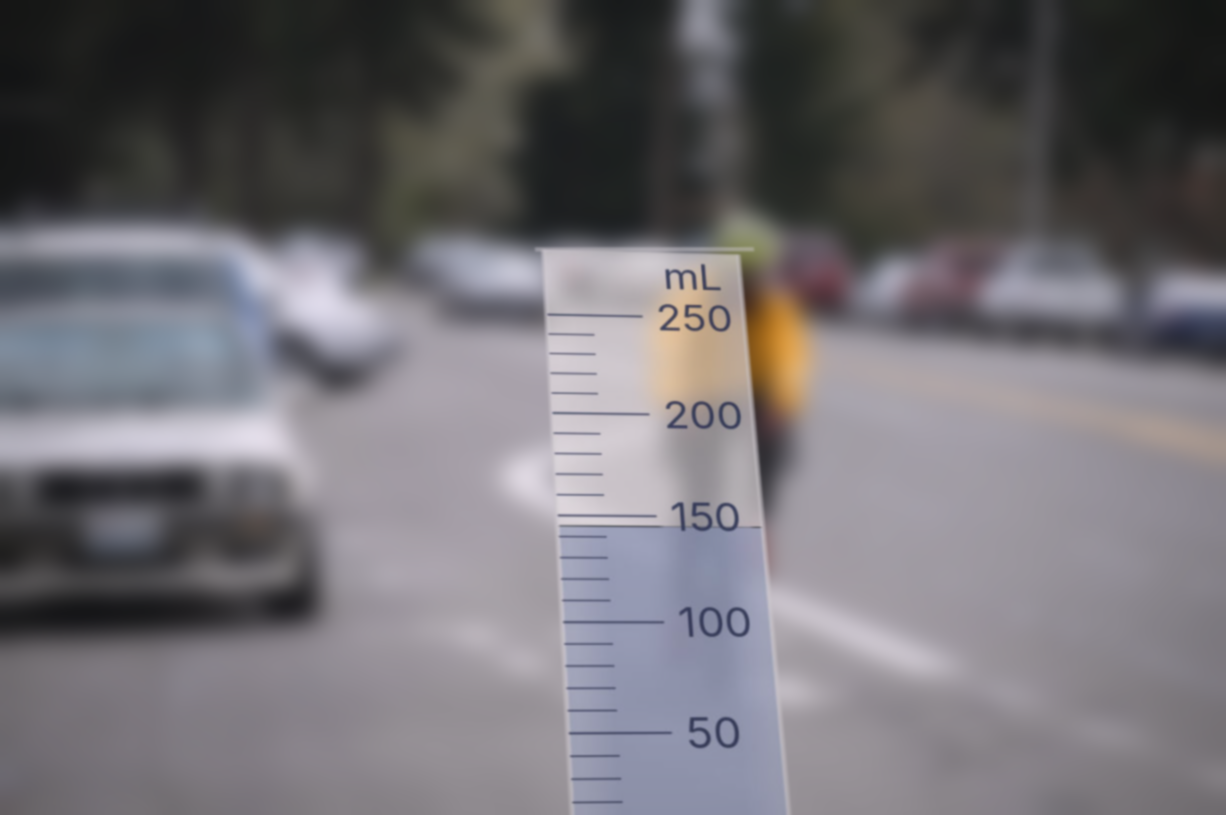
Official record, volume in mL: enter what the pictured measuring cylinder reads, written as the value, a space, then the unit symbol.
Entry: 145 mL
